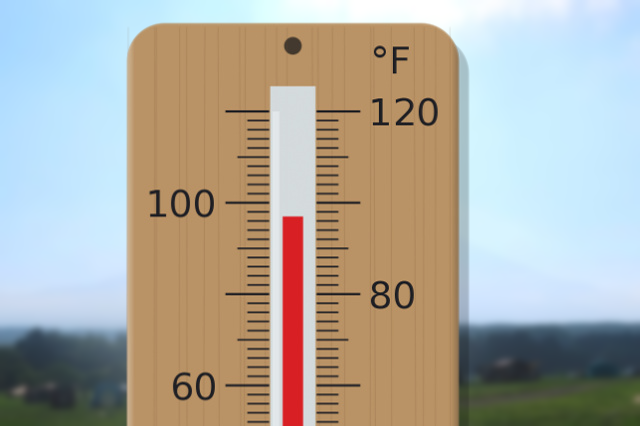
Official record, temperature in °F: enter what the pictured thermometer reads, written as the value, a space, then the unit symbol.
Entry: 97 °F
